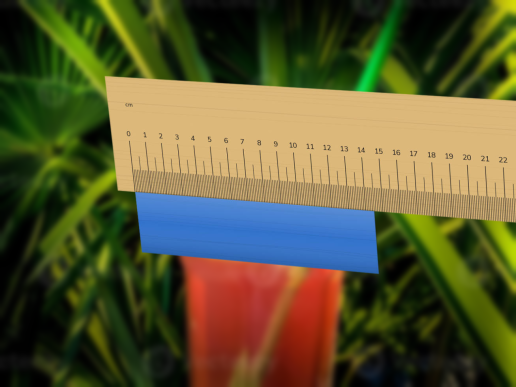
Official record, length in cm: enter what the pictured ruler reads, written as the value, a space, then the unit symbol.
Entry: 14.5 cm
